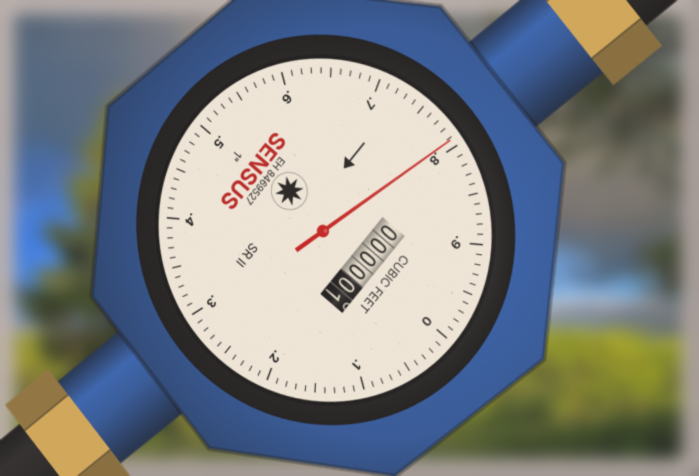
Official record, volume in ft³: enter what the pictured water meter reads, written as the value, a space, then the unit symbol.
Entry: 0.79 ft³
